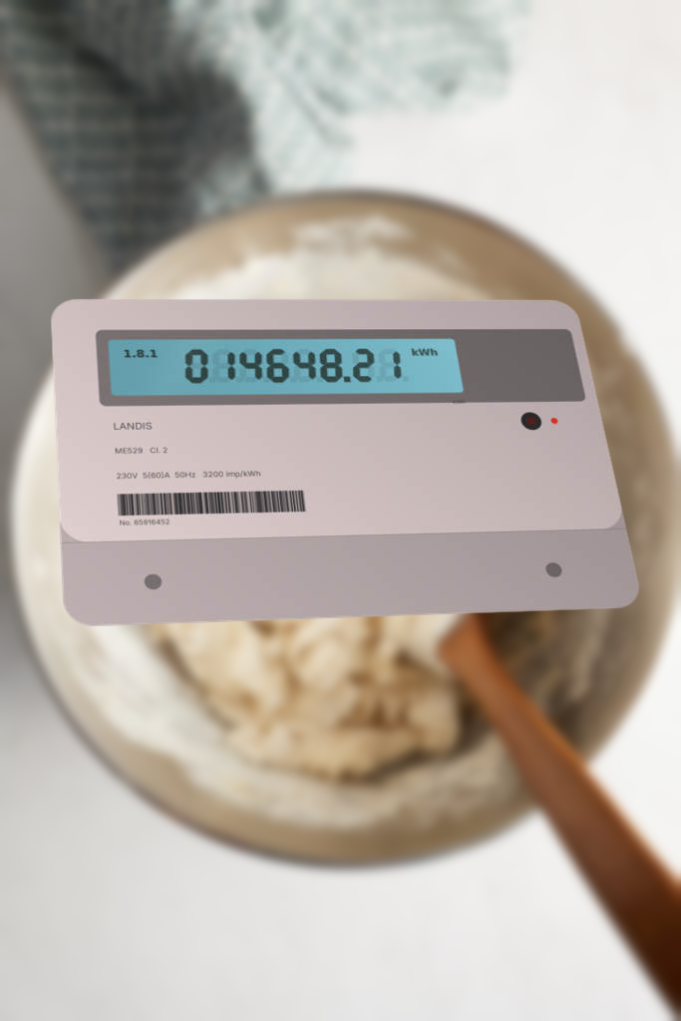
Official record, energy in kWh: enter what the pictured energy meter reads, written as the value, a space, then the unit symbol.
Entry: 14648.21 kWh
